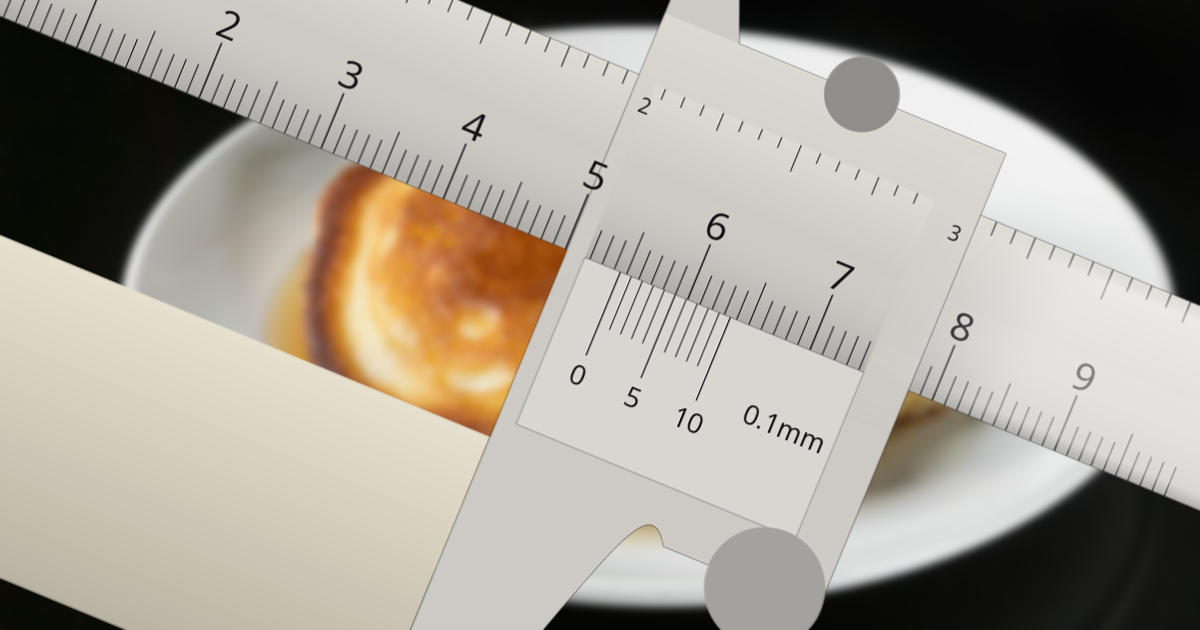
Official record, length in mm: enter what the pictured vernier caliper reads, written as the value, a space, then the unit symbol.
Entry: 54.5 mm
